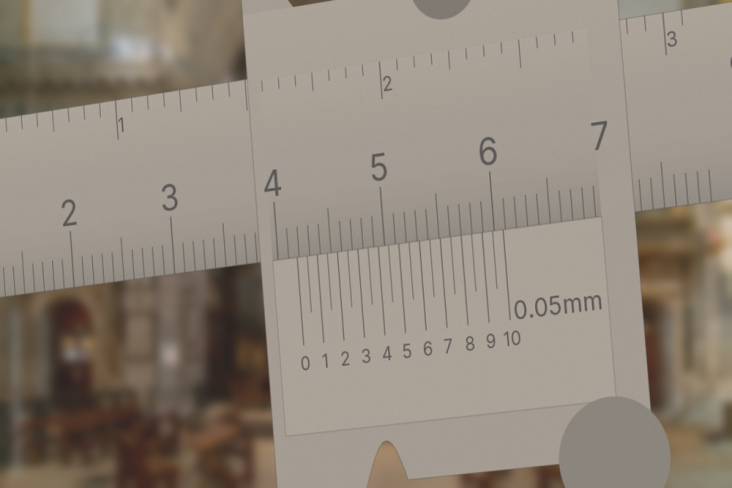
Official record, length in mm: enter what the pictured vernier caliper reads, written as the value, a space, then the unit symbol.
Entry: 41.8 mm
